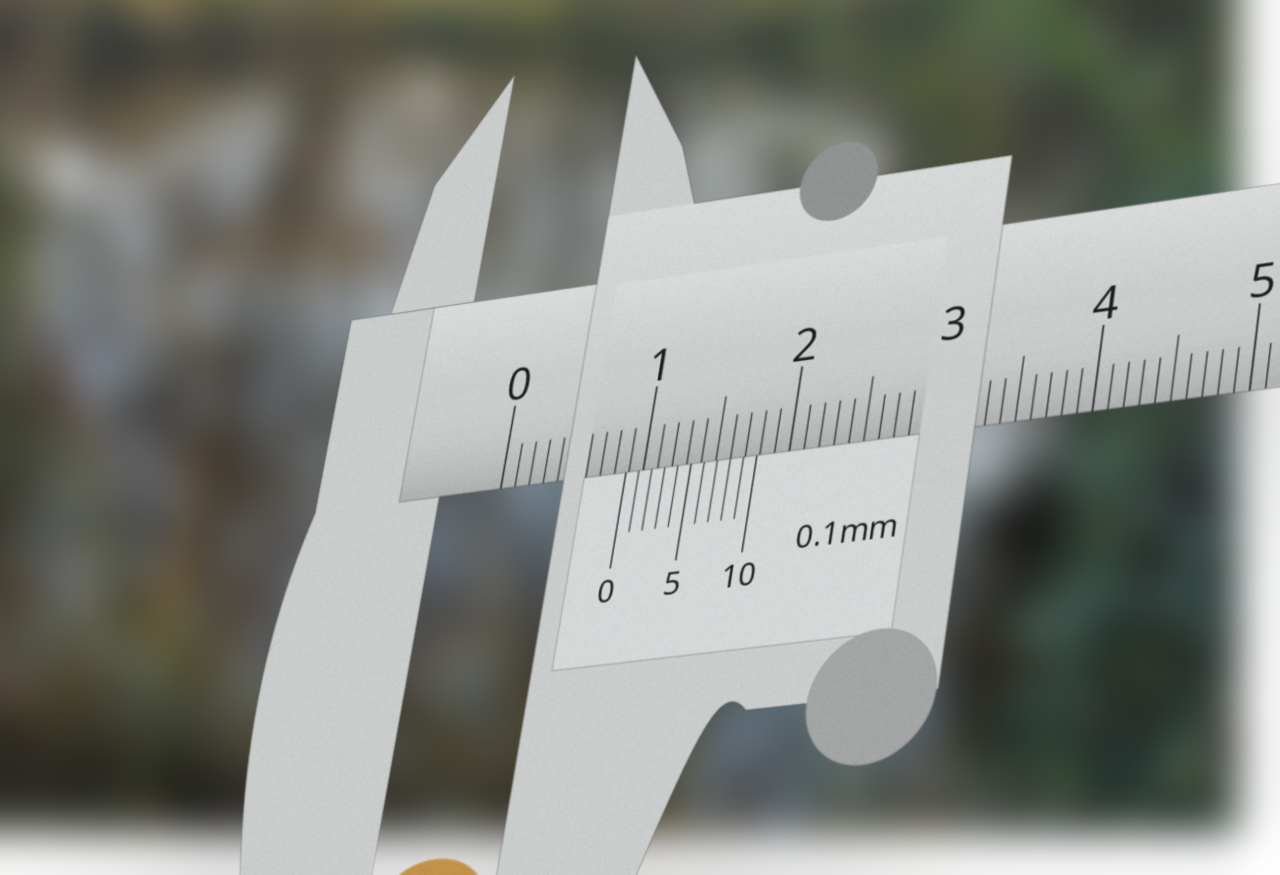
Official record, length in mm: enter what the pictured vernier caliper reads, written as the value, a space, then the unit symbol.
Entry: 8.8 mm
